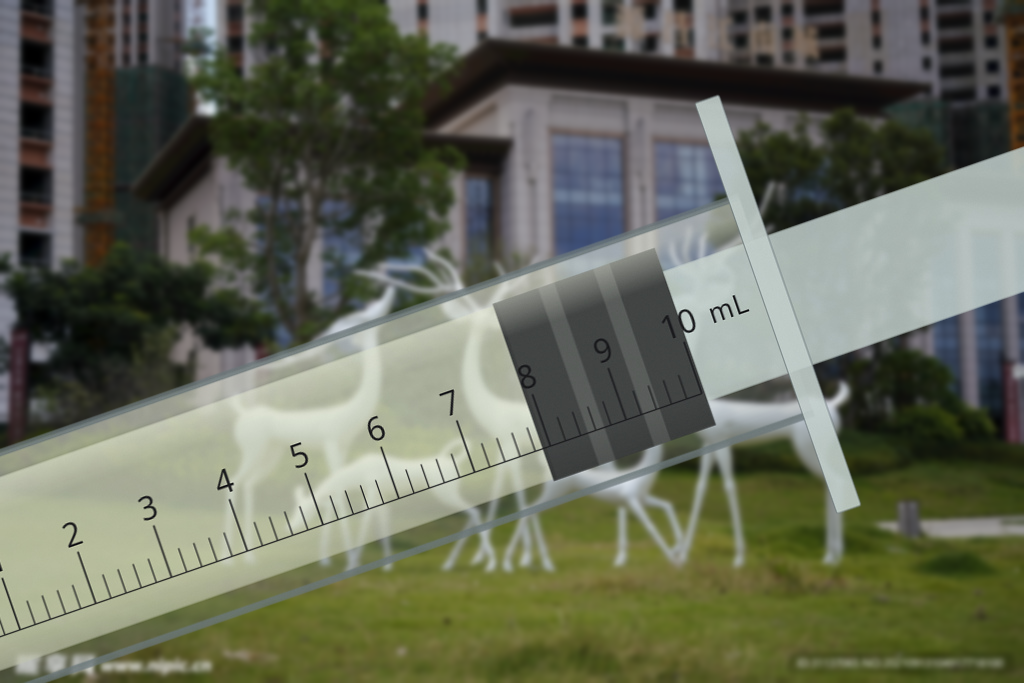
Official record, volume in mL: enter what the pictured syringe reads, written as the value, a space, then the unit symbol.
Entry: 7.9 mL
